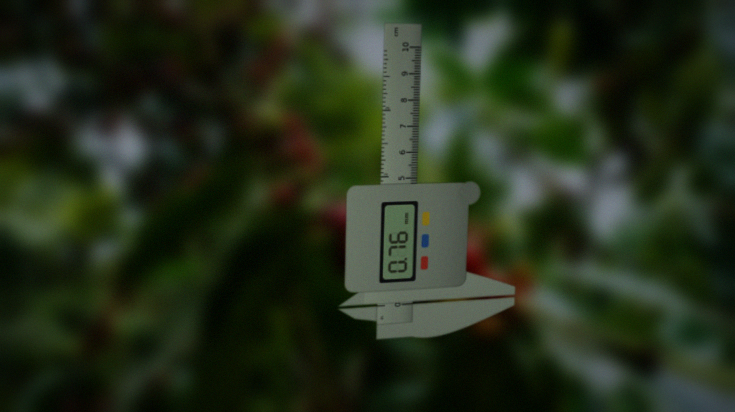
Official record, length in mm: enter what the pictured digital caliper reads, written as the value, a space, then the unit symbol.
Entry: 0.76 mm
